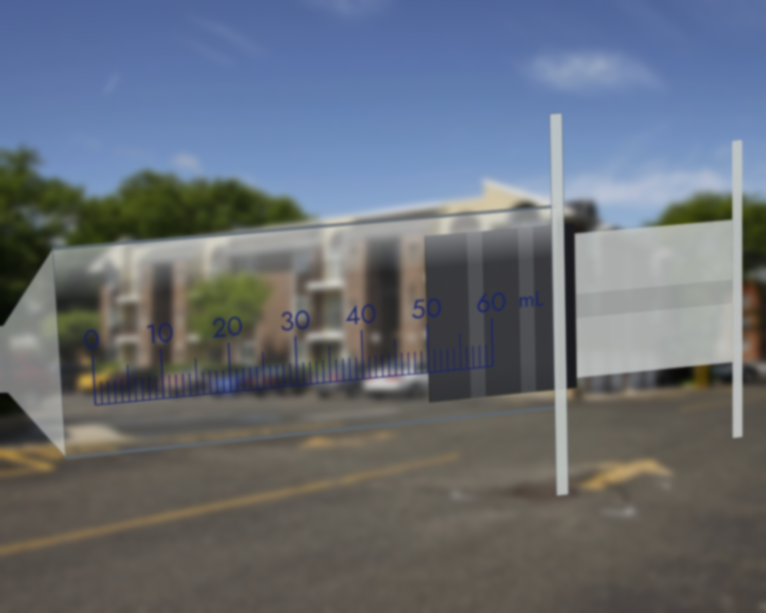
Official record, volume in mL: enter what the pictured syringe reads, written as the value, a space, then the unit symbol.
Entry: 50 mL
